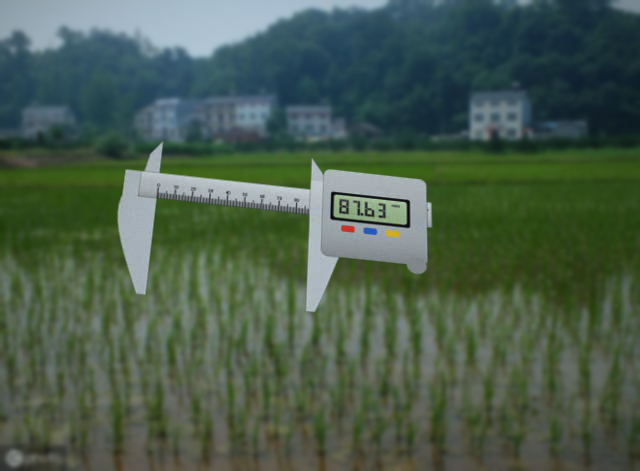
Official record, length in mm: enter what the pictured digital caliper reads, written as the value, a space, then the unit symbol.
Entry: 87.63 mm
